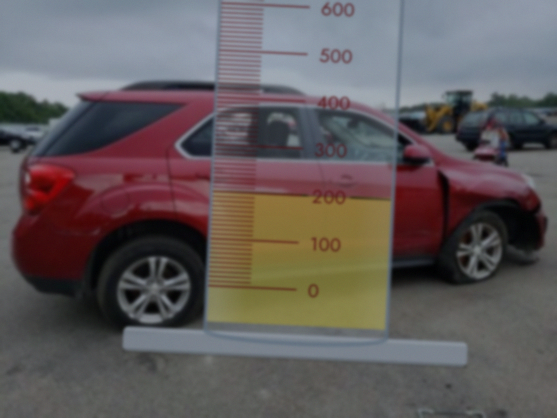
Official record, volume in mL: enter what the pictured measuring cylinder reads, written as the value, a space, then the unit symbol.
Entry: 200 mL
